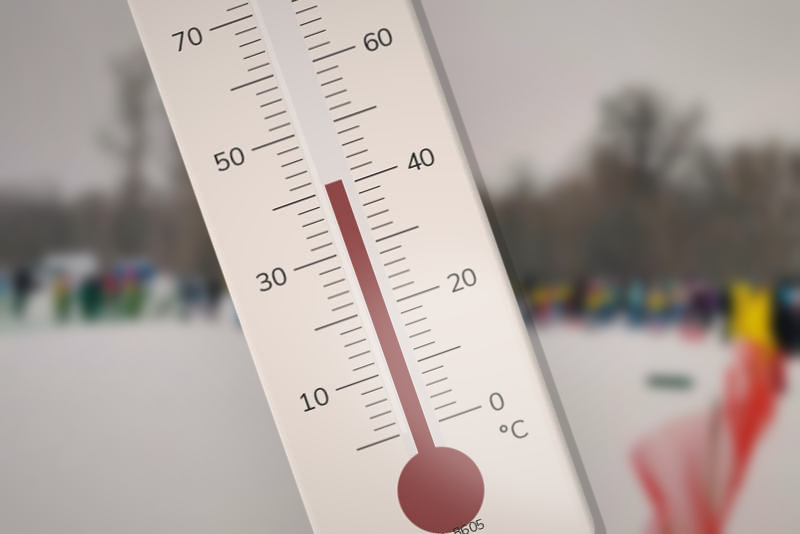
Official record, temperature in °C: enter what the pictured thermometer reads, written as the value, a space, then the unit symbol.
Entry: 41 °C
